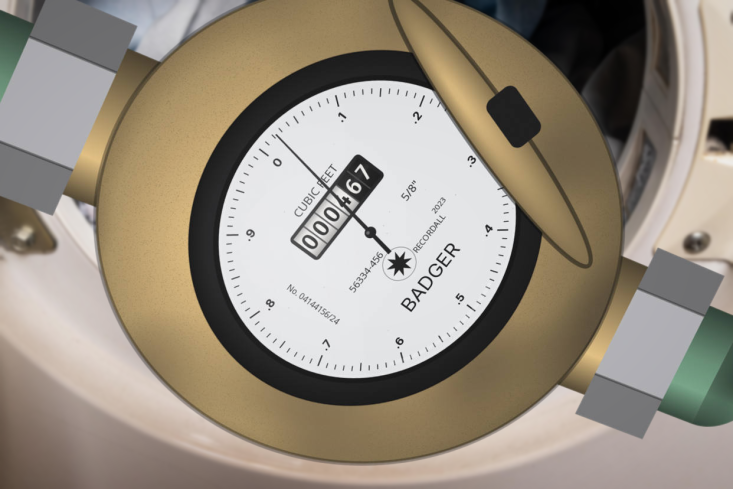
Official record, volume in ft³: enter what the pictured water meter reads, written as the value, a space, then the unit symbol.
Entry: 467.02 ft³
